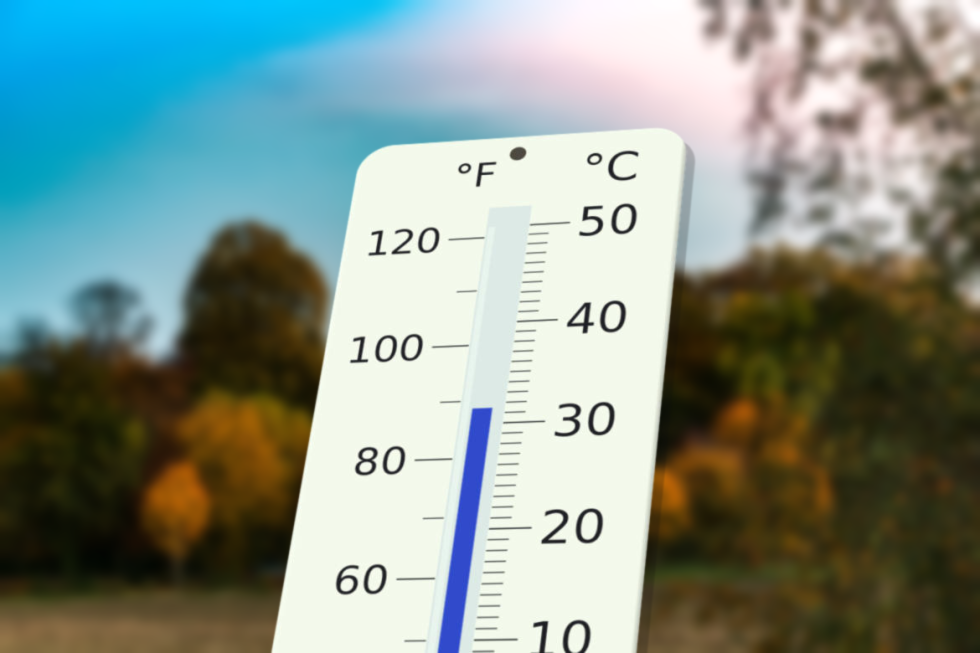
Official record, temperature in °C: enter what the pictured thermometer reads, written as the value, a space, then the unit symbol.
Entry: 31.5 °C
